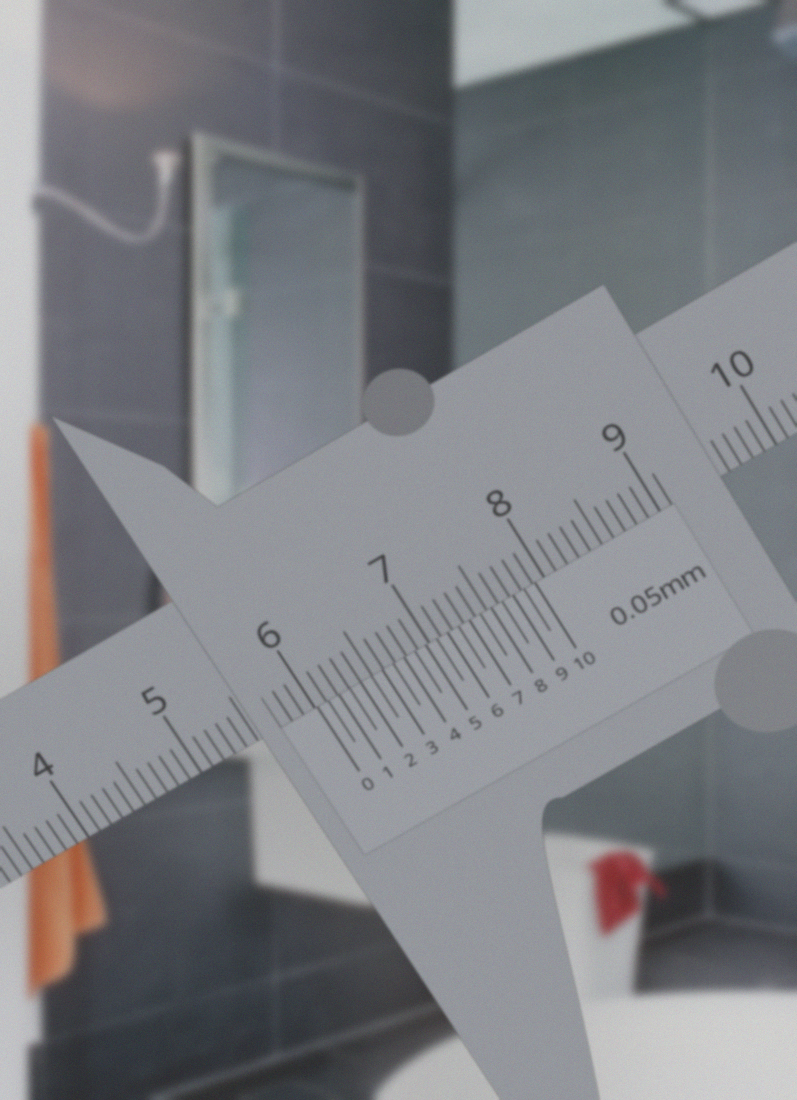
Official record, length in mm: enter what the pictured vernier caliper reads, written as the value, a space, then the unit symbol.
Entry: 60.2 mm
